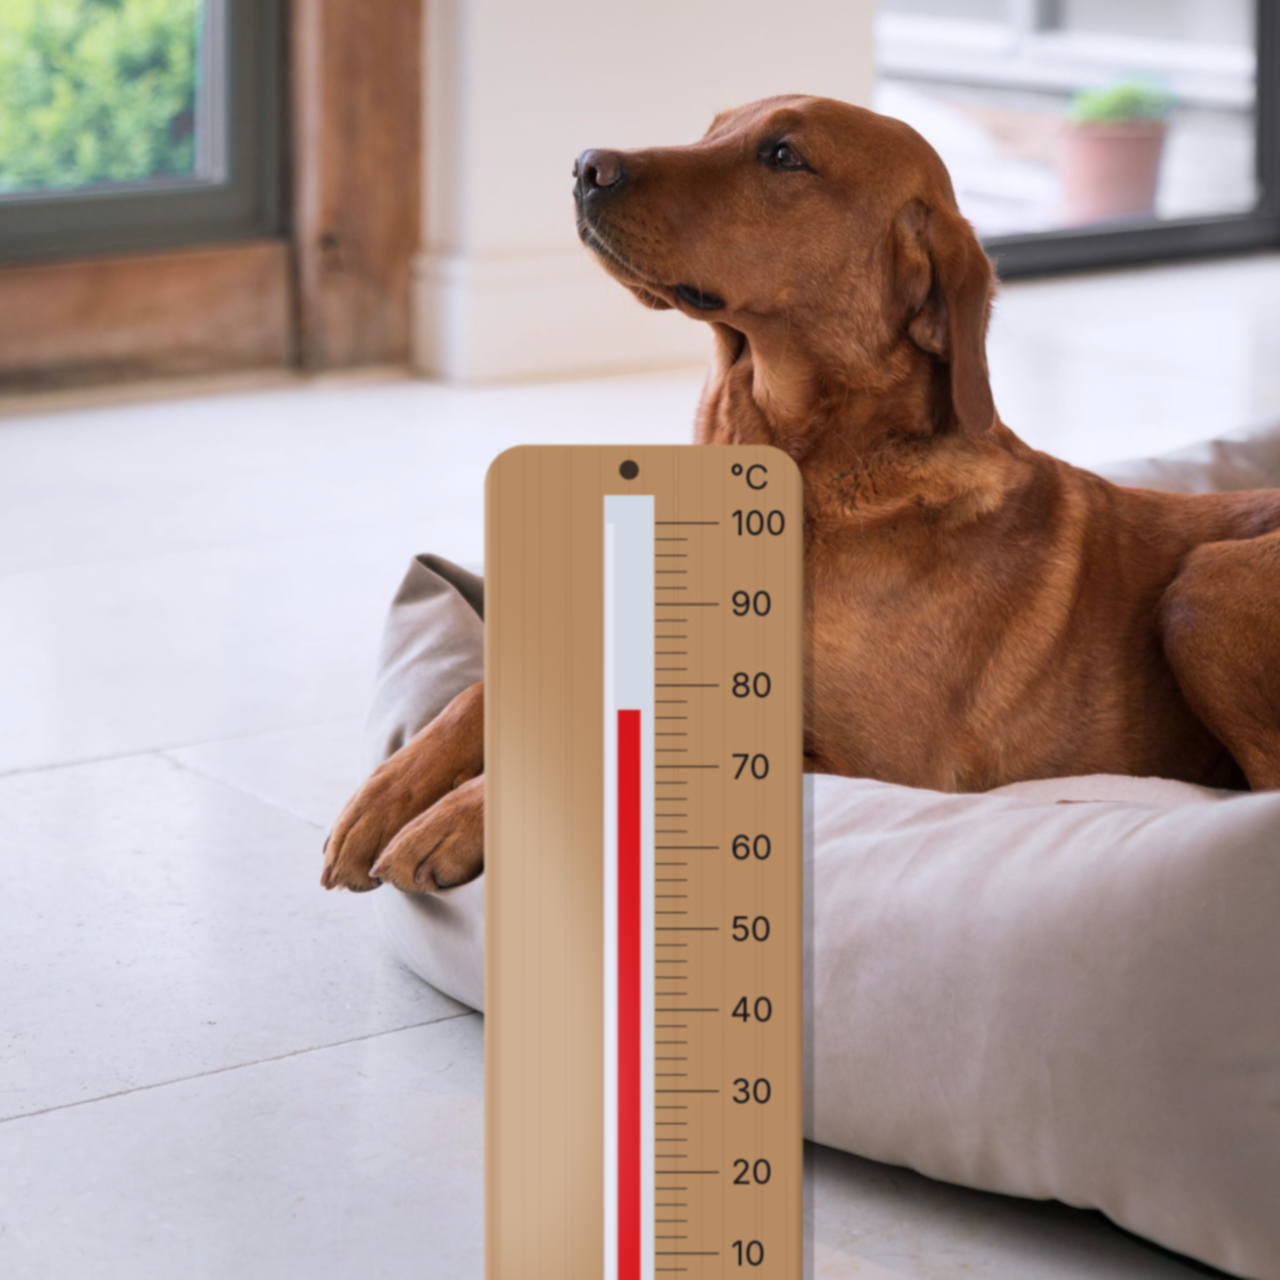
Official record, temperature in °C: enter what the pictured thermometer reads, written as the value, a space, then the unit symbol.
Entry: 77 °C
